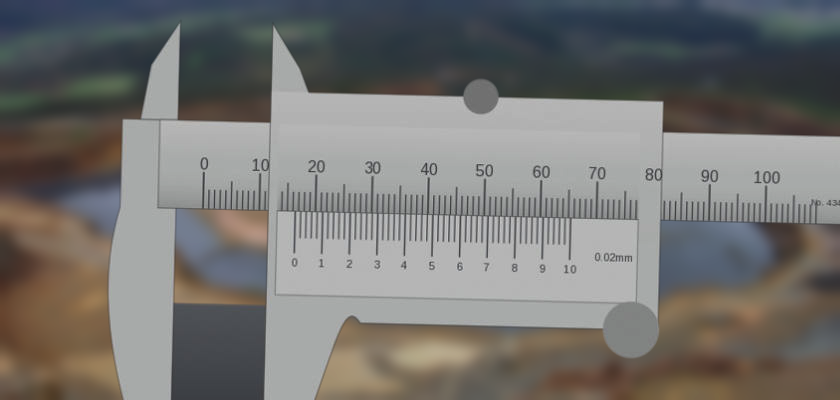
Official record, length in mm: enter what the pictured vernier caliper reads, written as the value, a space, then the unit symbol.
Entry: 16.4 mm
